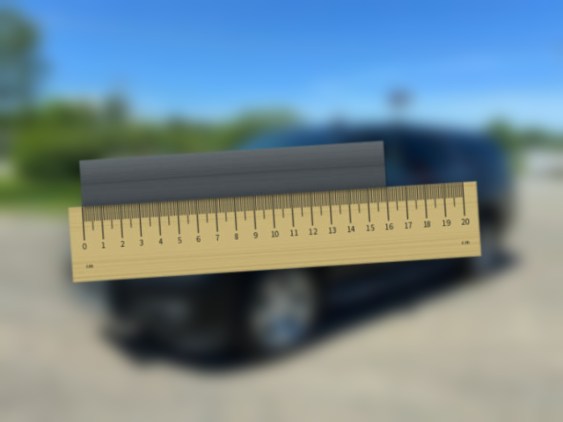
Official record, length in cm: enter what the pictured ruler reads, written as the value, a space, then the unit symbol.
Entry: 16 cm
